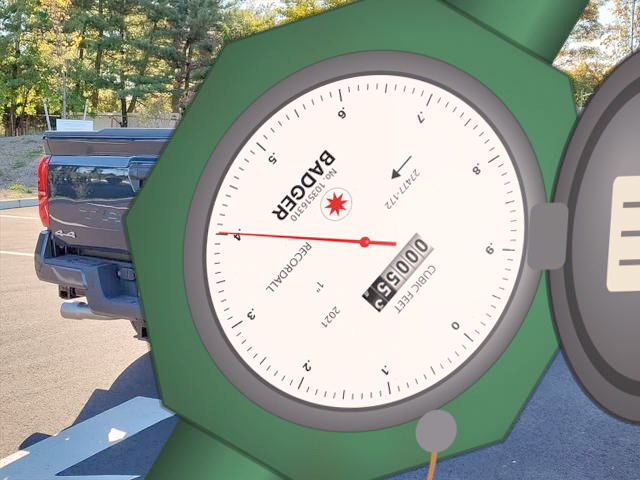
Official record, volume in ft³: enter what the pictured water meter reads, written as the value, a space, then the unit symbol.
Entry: 553.40 ft³
